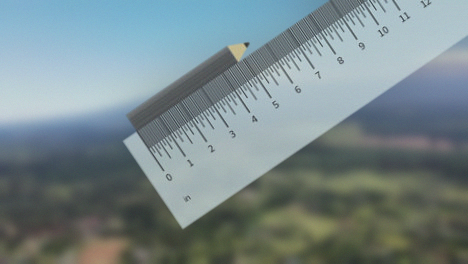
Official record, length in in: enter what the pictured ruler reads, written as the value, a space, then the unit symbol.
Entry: 5.5 in
